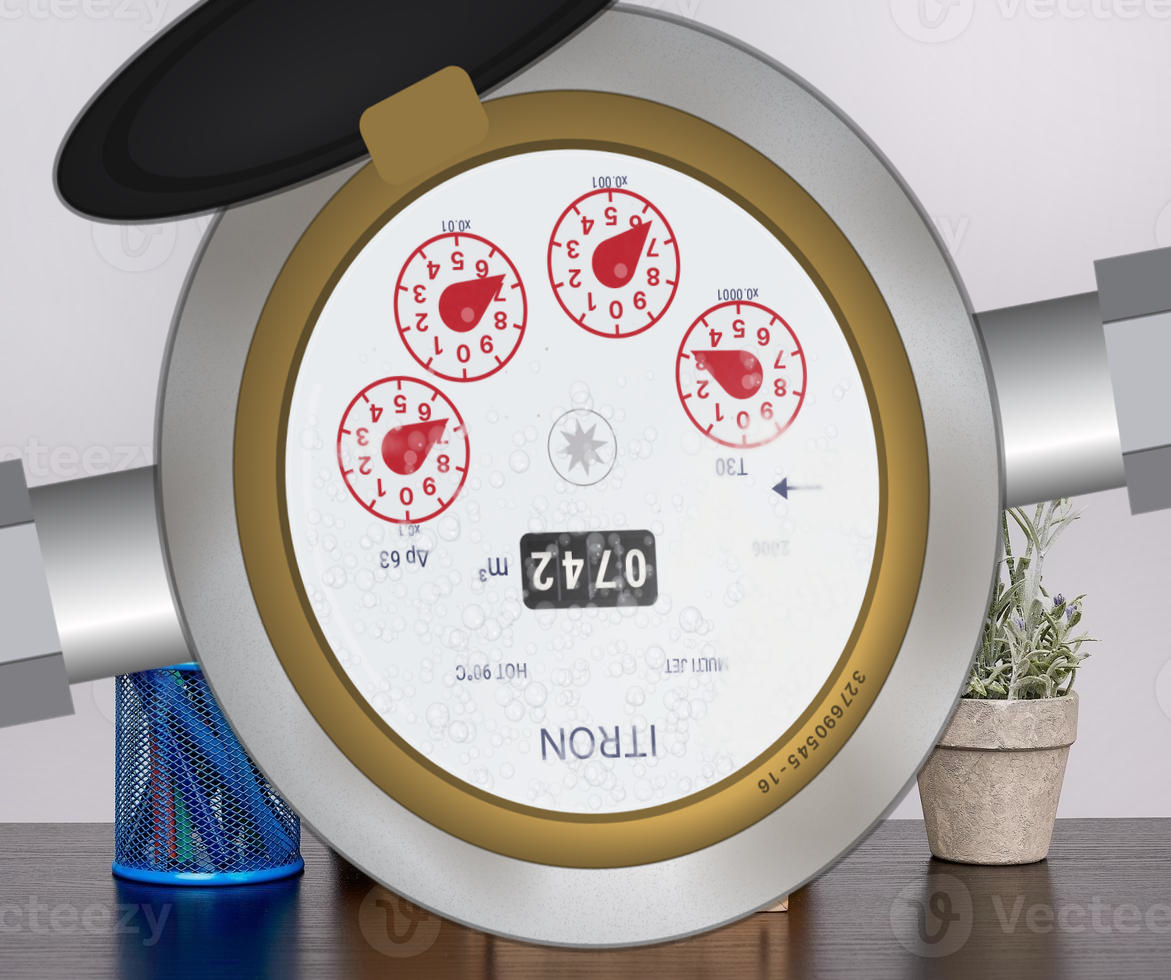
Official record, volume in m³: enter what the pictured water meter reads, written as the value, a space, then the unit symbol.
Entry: 742.6663 m³
